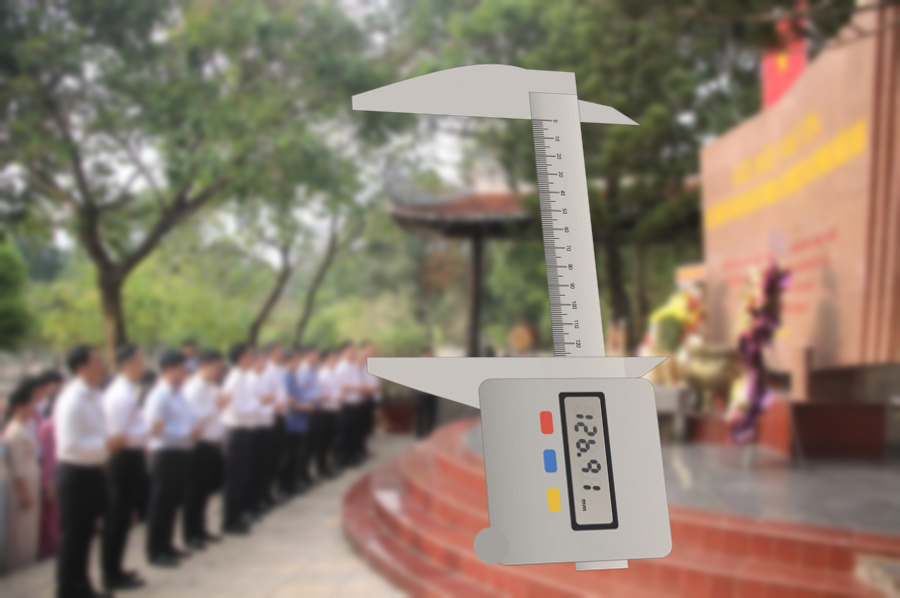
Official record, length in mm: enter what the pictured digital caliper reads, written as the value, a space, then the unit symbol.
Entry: 126.91 mm
